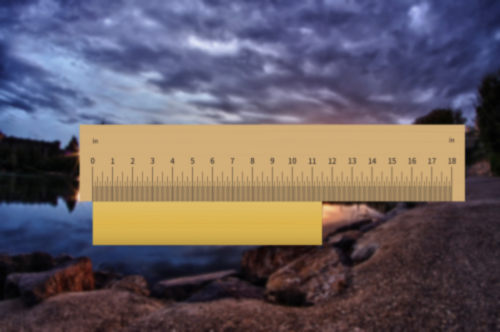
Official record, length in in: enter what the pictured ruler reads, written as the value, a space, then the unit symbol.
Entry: 11.5 in
